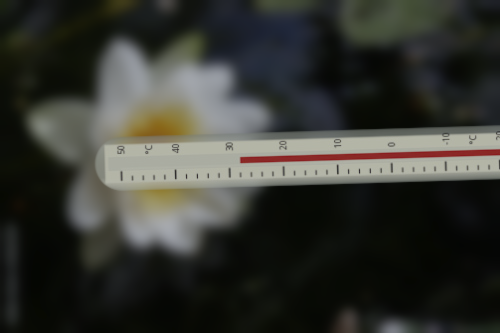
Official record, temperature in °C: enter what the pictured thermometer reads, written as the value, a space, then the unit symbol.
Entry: 28 °C
